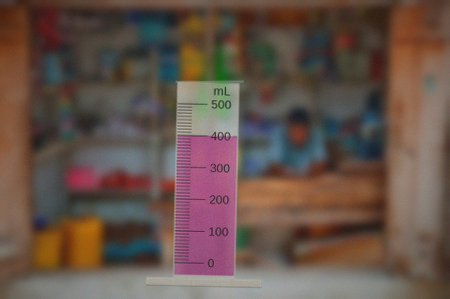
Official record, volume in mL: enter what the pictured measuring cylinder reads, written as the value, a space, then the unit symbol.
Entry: 400 mL
